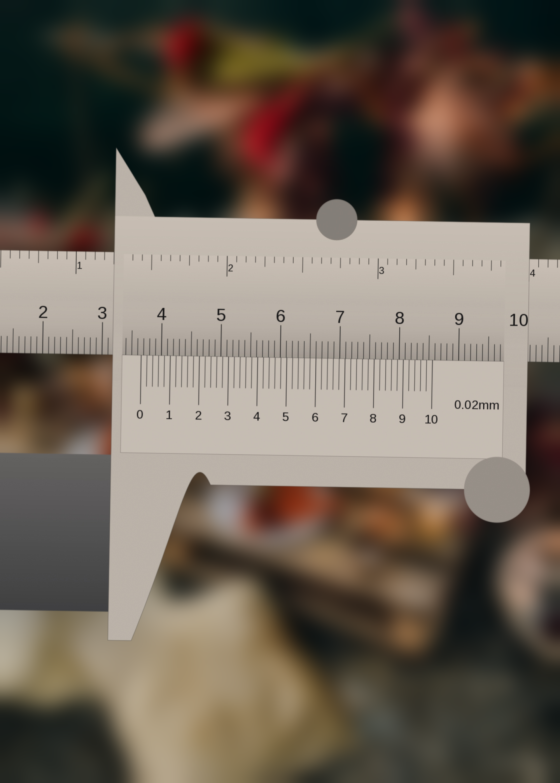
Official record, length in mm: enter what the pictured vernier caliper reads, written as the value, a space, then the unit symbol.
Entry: 36.6 mm
